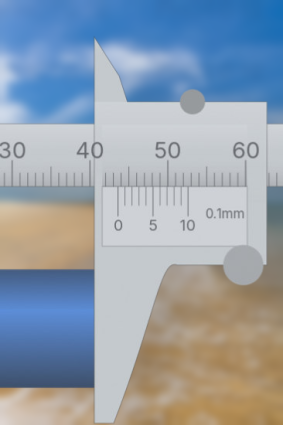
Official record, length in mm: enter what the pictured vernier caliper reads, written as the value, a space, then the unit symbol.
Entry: 43.6 mm
